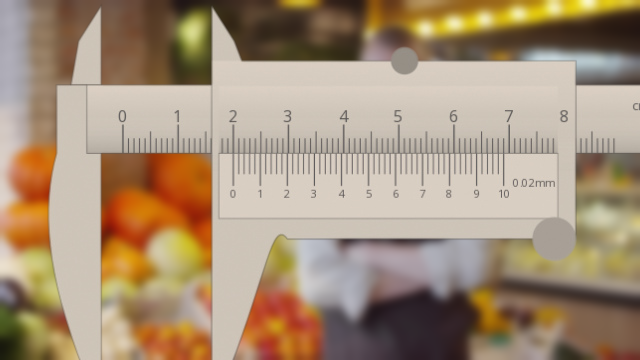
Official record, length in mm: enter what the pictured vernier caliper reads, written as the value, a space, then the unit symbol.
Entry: 20.0 mm
